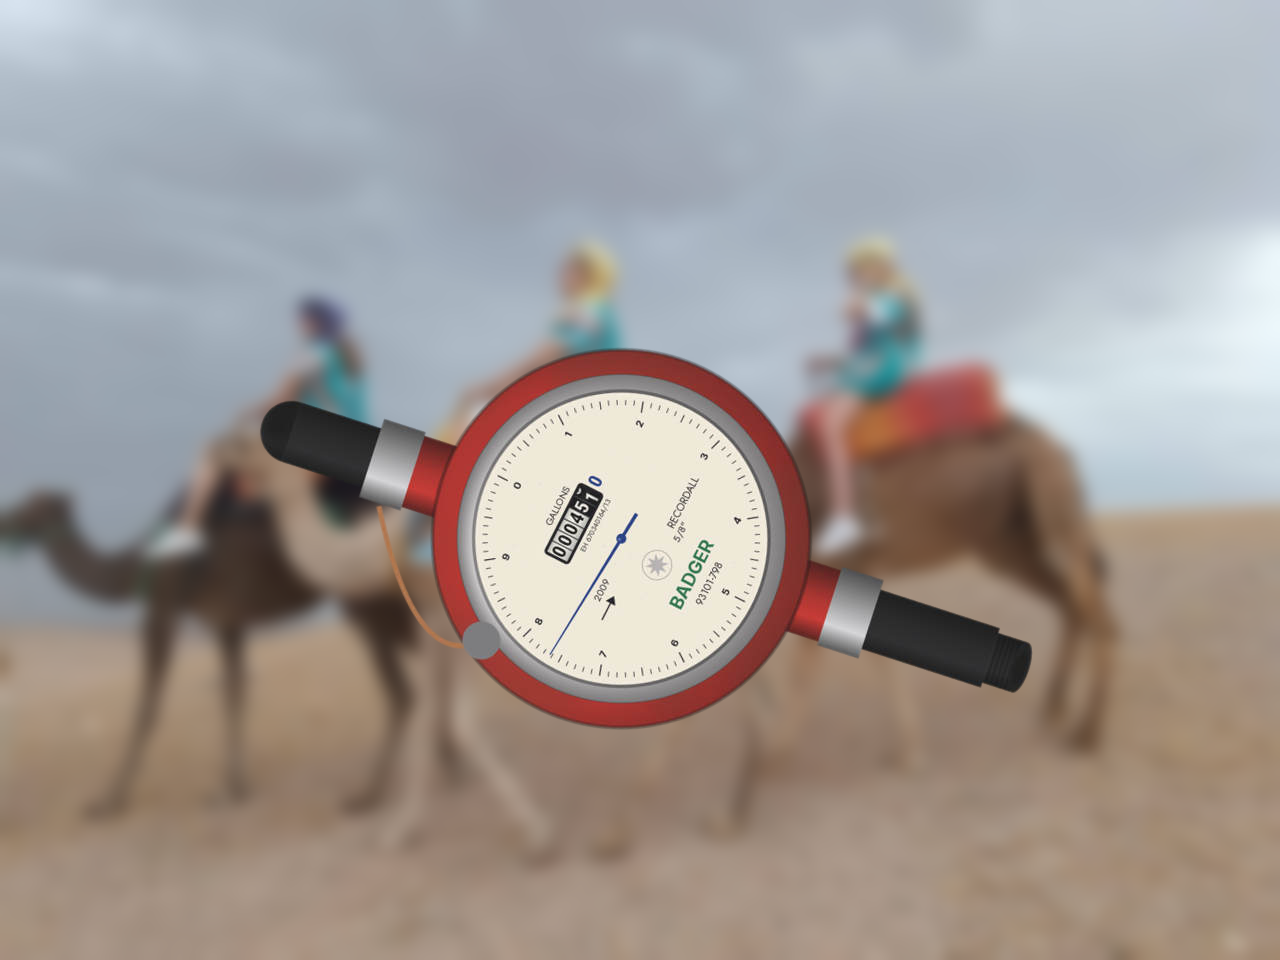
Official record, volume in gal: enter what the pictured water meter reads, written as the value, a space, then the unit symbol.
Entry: 4507.6 gal
